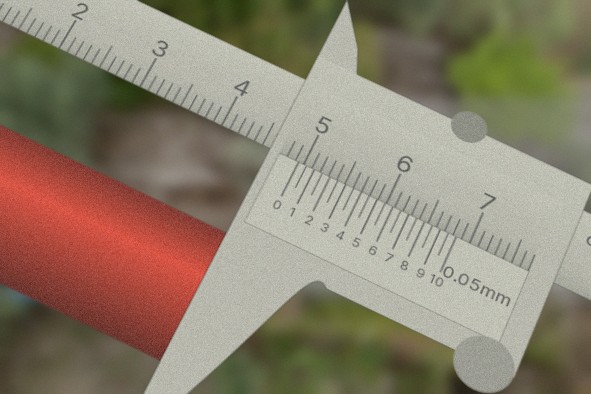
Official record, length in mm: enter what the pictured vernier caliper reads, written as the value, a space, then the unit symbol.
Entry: 49.4 mm
